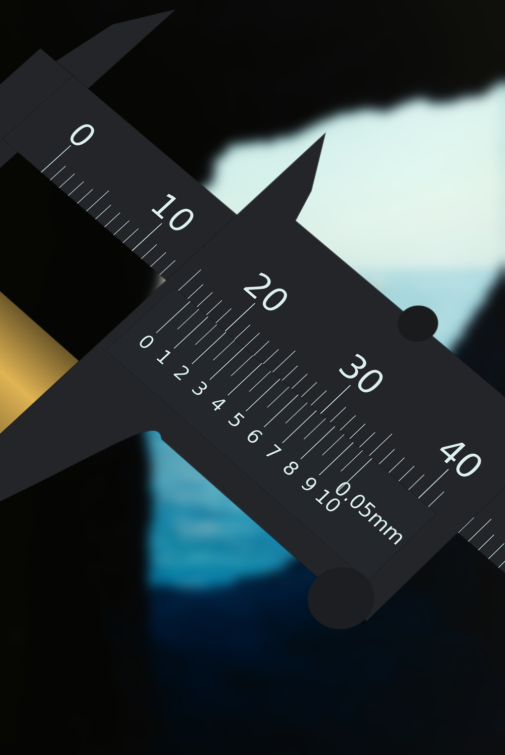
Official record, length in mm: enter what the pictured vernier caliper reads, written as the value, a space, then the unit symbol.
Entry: 16.3 mm
